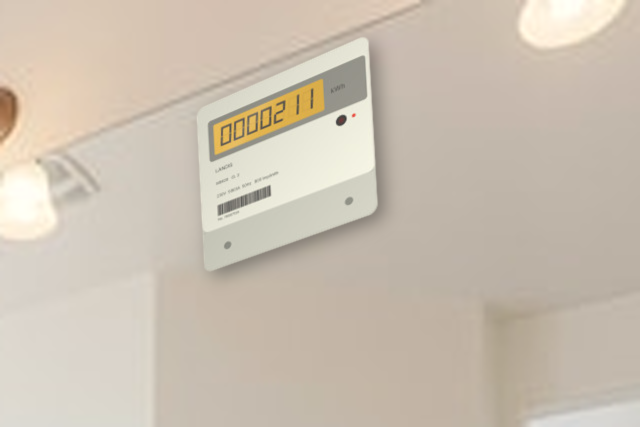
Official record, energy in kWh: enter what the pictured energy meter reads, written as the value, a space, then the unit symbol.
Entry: 211 kWh
